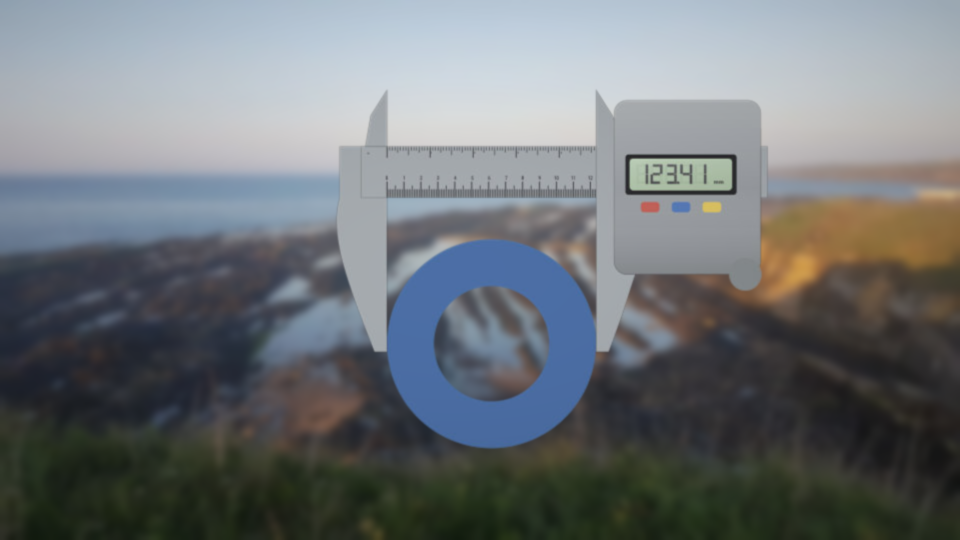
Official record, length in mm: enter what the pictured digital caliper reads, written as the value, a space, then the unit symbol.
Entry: 123.41 mm
